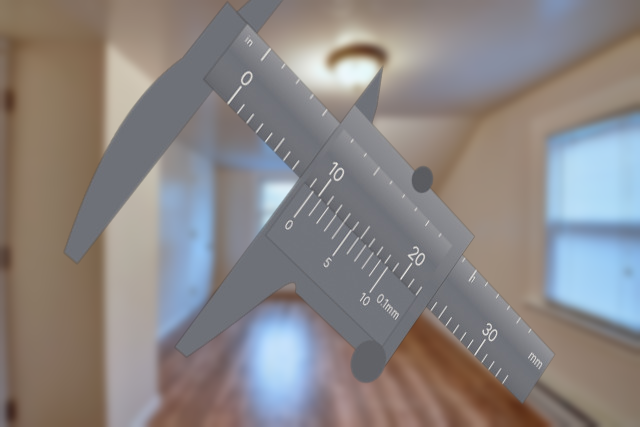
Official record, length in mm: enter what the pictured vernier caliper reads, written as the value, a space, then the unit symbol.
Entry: 9.4 mm
